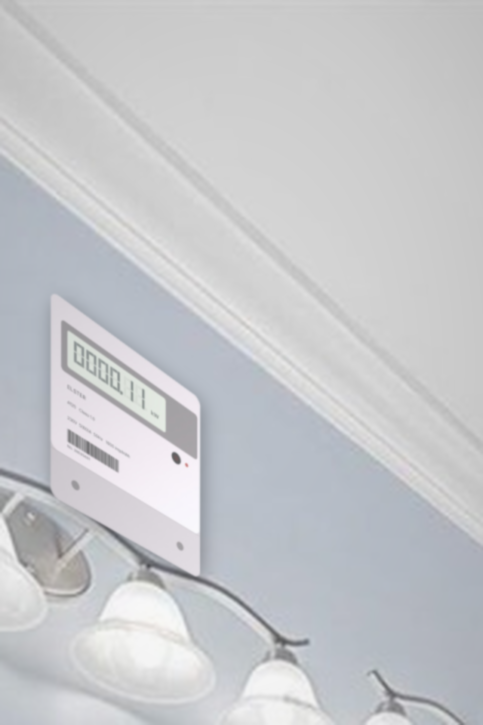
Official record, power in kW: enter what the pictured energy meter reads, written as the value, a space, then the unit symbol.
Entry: 0.11 kW
